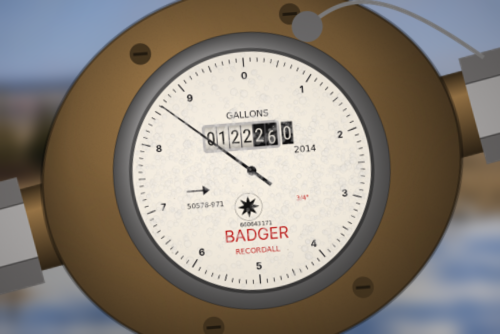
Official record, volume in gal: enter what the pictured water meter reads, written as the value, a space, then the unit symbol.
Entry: 122258.6 gal
